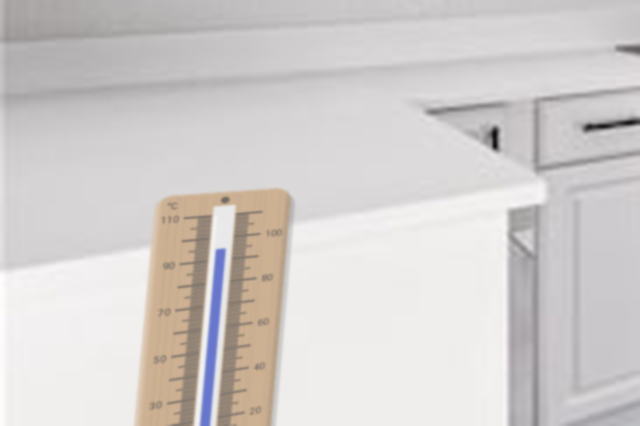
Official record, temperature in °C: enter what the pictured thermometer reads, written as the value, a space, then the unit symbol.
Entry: 95 °C
